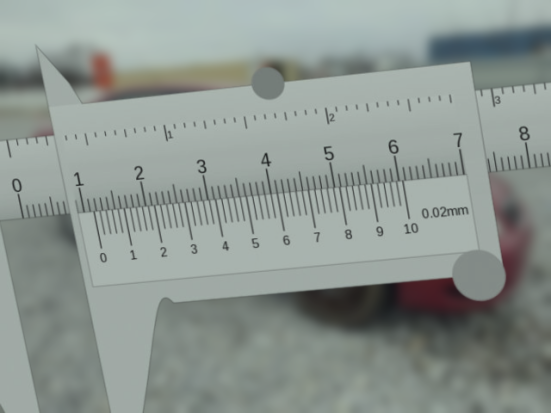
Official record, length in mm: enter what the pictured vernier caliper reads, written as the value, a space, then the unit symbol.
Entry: 11.6 mm
